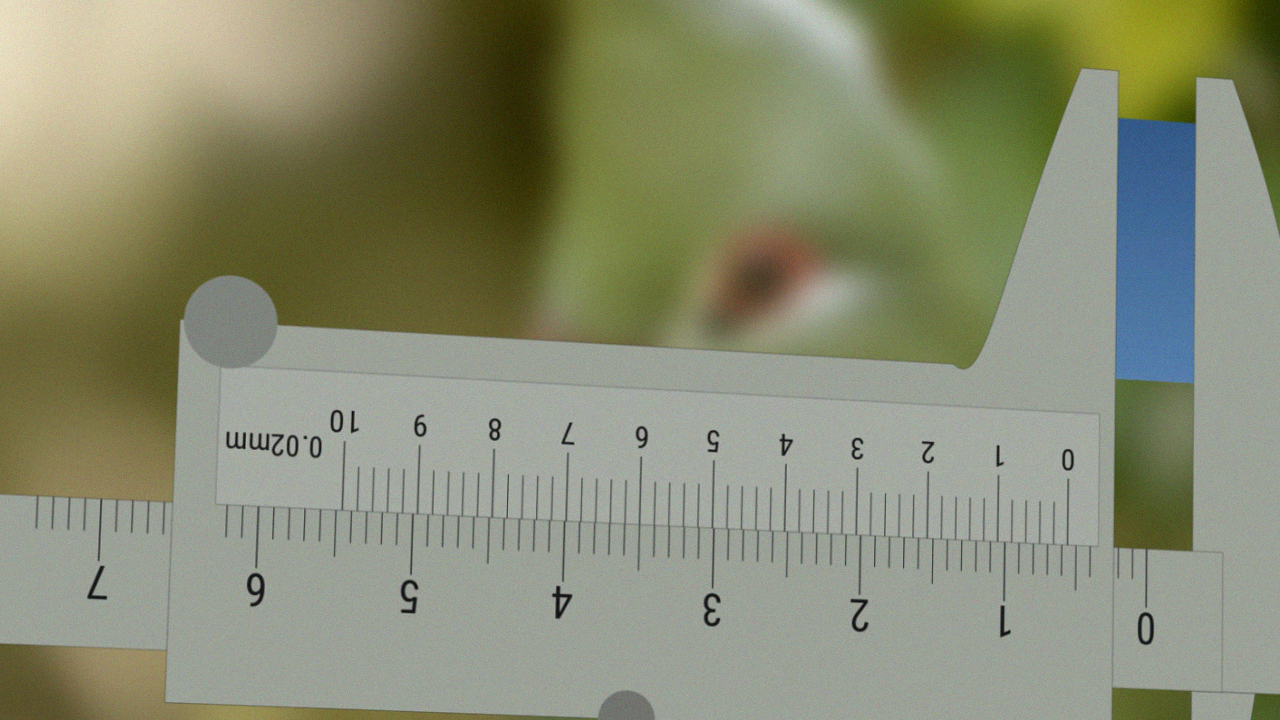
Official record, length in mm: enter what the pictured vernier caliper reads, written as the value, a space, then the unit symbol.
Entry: 5.6 mm
